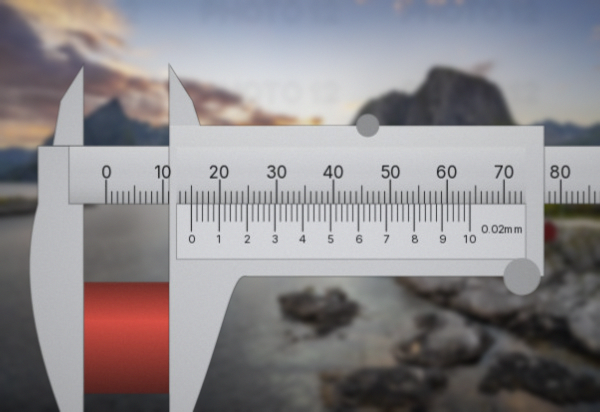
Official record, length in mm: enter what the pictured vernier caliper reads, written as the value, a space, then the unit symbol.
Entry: 15.0 mm
